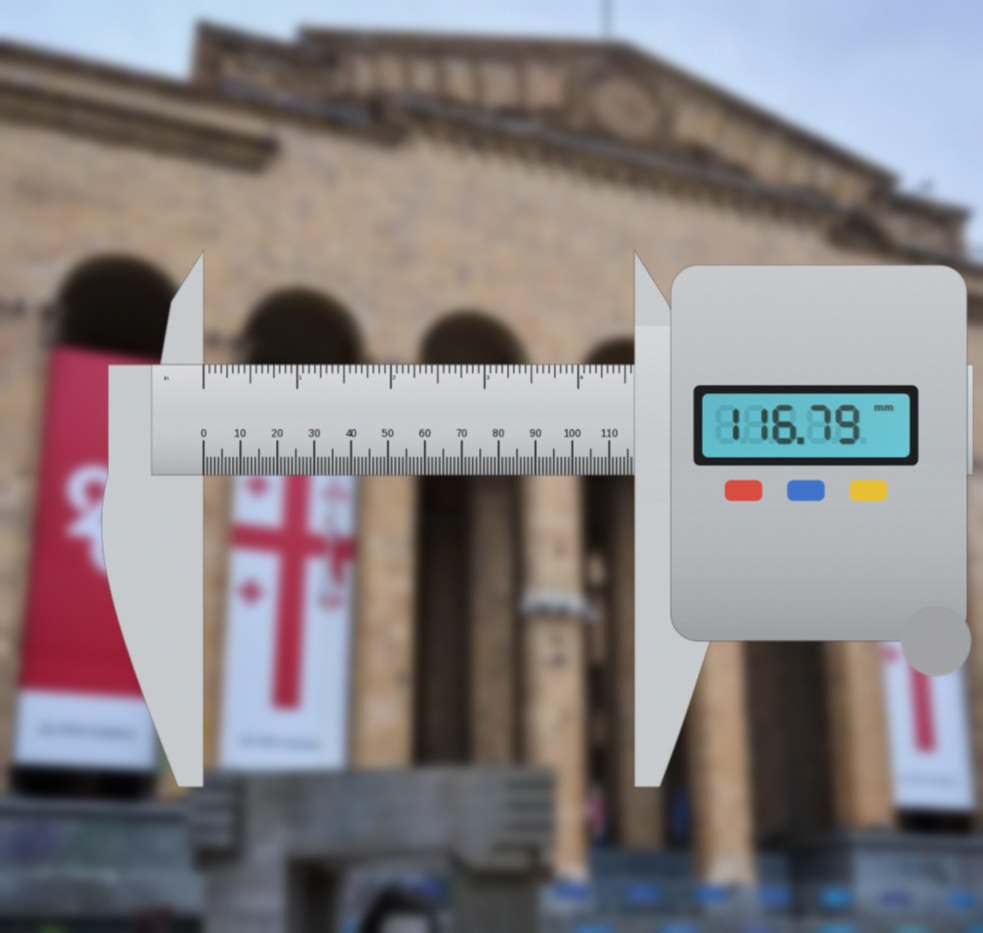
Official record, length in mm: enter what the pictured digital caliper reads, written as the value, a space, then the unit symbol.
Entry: 116.79 mm
